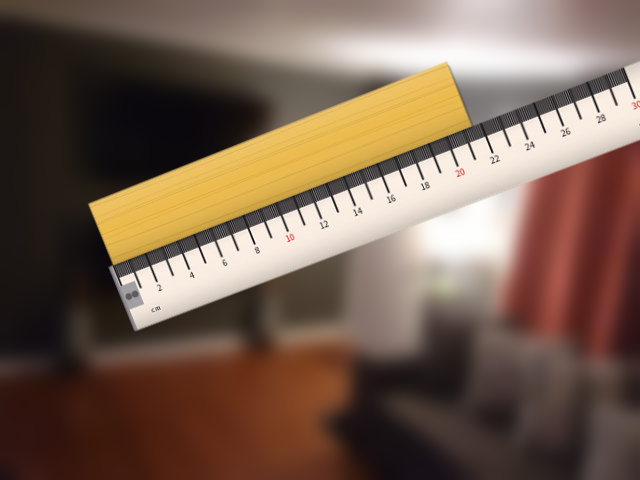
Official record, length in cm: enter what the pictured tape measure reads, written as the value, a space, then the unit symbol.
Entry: 21.5 cm
